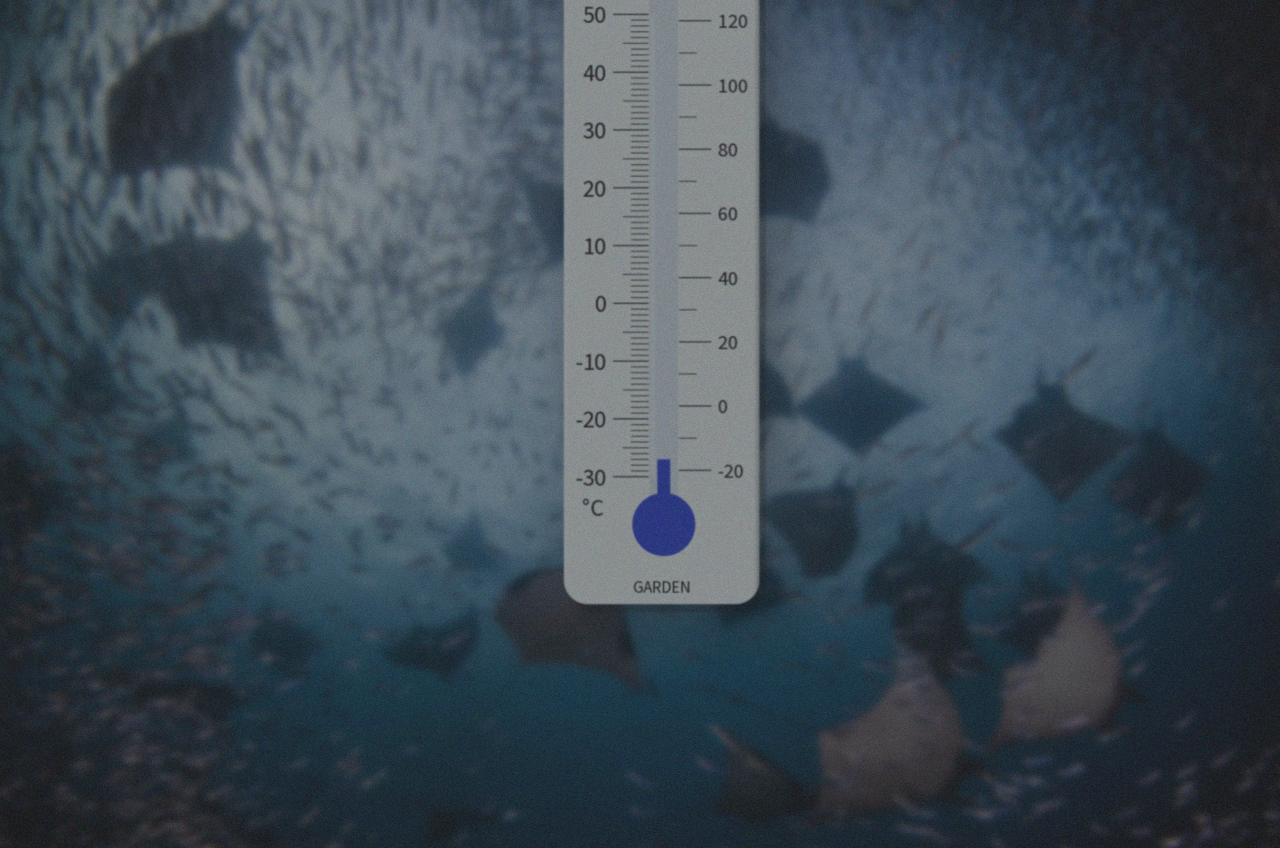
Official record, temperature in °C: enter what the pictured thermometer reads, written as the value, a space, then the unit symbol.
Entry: -27 °C
